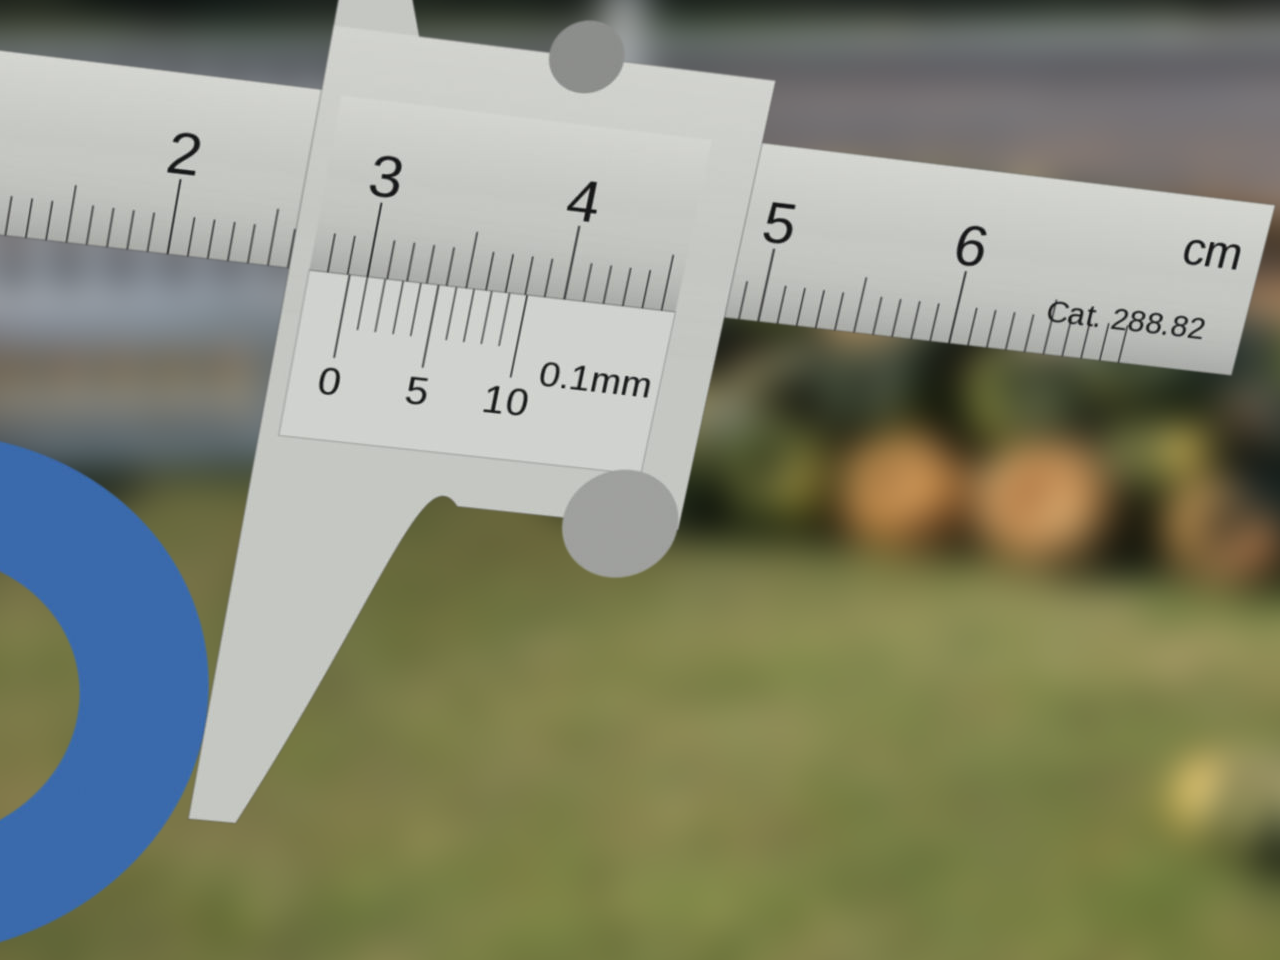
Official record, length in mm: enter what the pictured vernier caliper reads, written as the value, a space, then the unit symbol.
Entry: 29.1 mm
